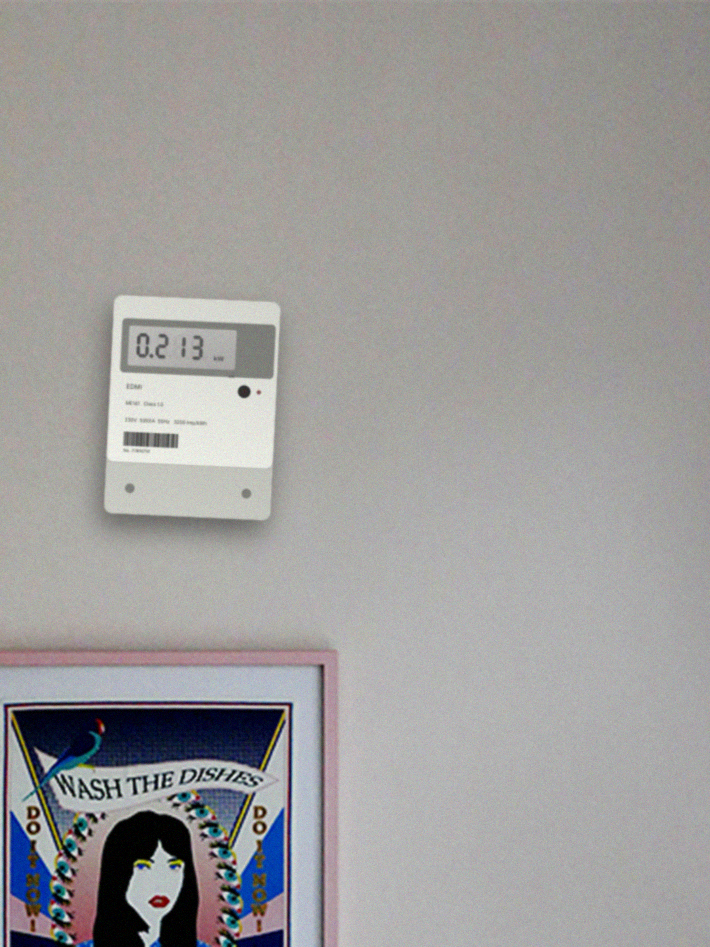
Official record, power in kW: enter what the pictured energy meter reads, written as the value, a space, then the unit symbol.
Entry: 0.213 kW
